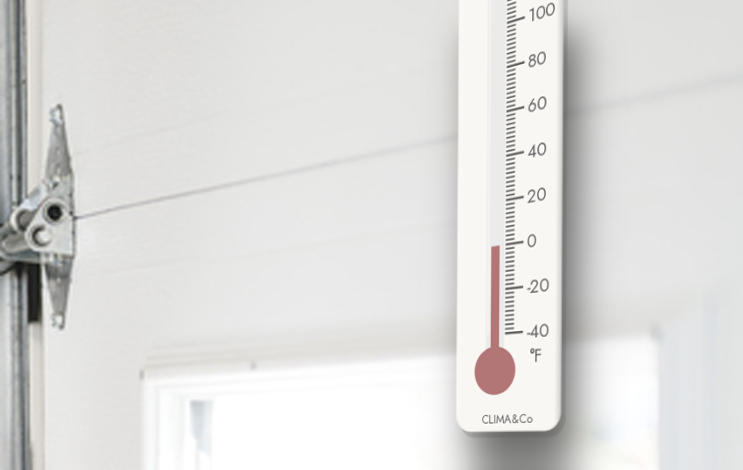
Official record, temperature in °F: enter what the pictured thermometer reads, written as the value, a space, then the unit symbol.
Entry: 0 °F
